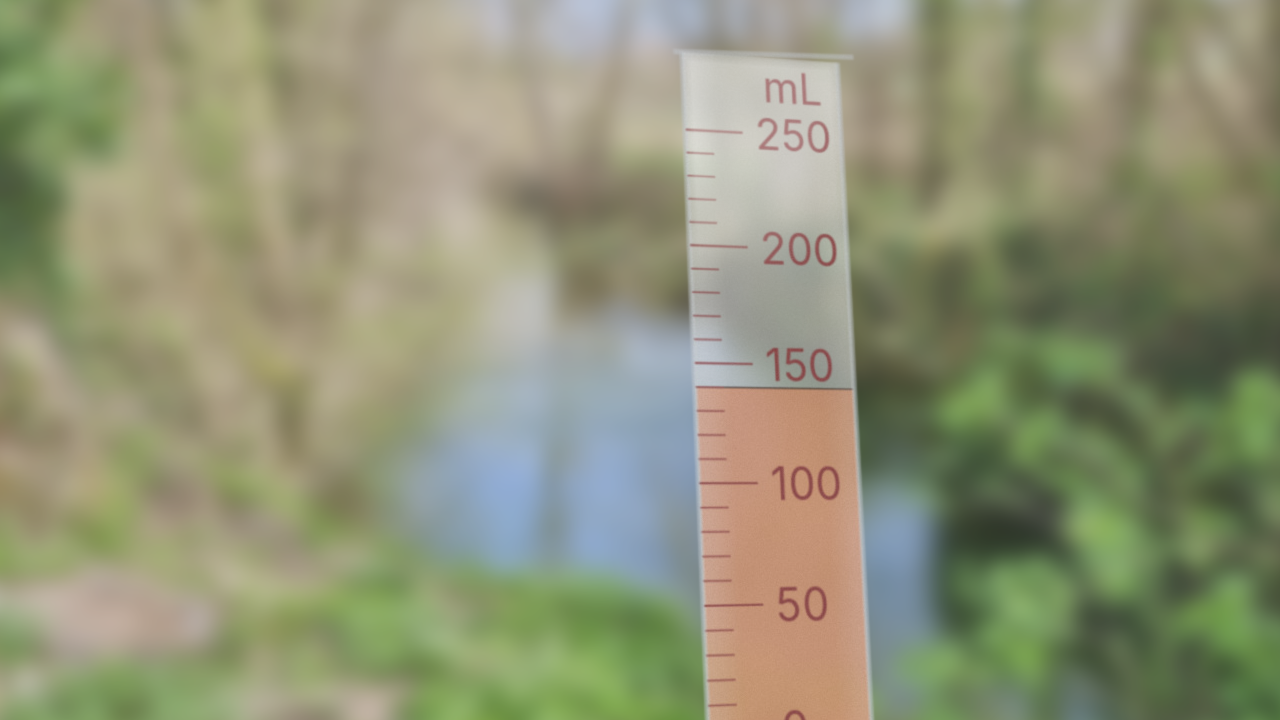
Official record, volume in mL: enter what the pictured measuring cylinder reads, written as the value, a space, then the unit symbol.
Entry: 140 mL
